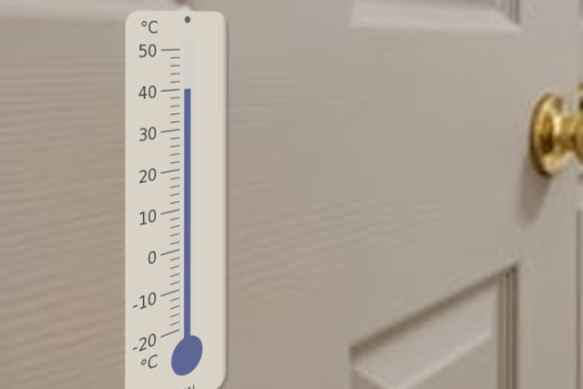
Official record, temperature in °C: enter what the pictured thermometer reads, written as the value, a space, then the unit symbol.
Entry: 40 °C
